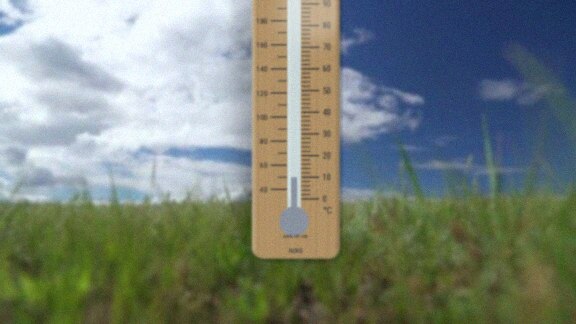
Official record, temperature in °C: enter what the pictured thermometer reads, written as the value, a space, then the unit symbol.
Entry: 10 °C
